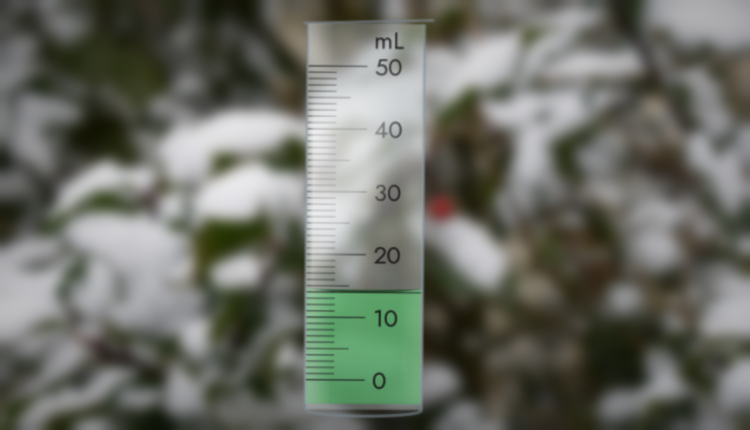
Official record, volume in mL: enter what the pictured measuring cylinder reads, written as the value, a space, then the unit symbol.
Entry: 14 mL
